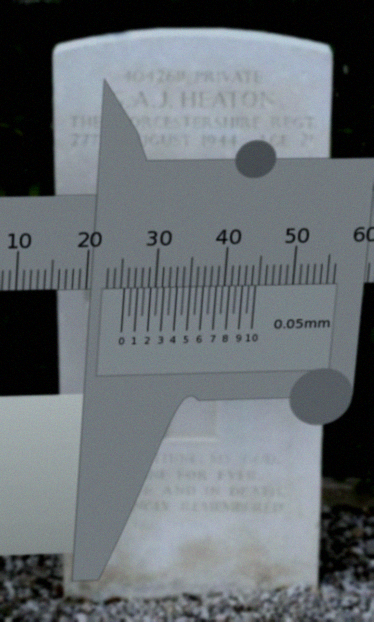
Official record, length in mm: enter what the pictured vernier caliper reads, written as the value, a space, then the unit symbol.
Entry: 25.5 mm
